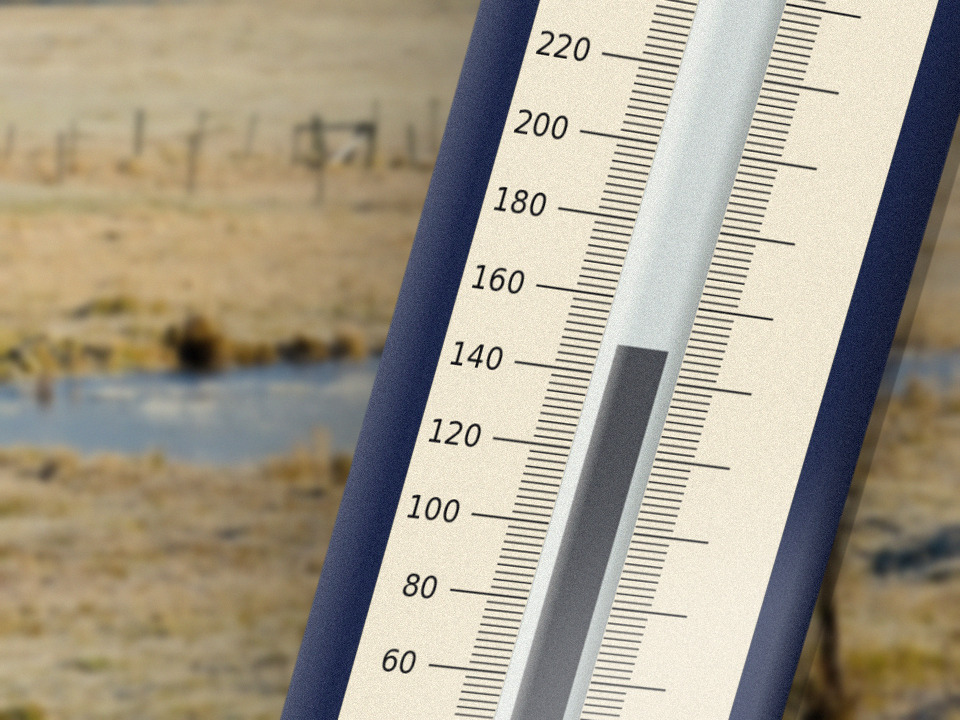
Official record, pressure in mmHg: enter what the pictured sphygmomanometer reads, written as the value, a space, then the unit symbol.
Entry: 148 mmHg
